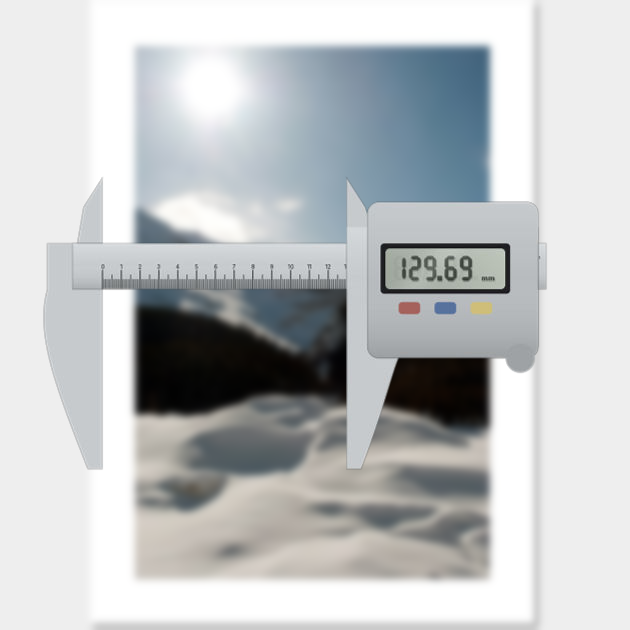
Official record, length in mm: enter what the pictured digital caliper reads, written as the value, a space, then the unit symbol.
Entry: 129.69 mm
